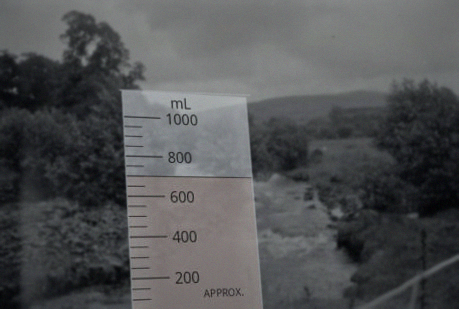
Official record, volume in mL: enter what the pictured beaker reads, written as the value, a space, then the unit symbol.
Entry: 700 mL
